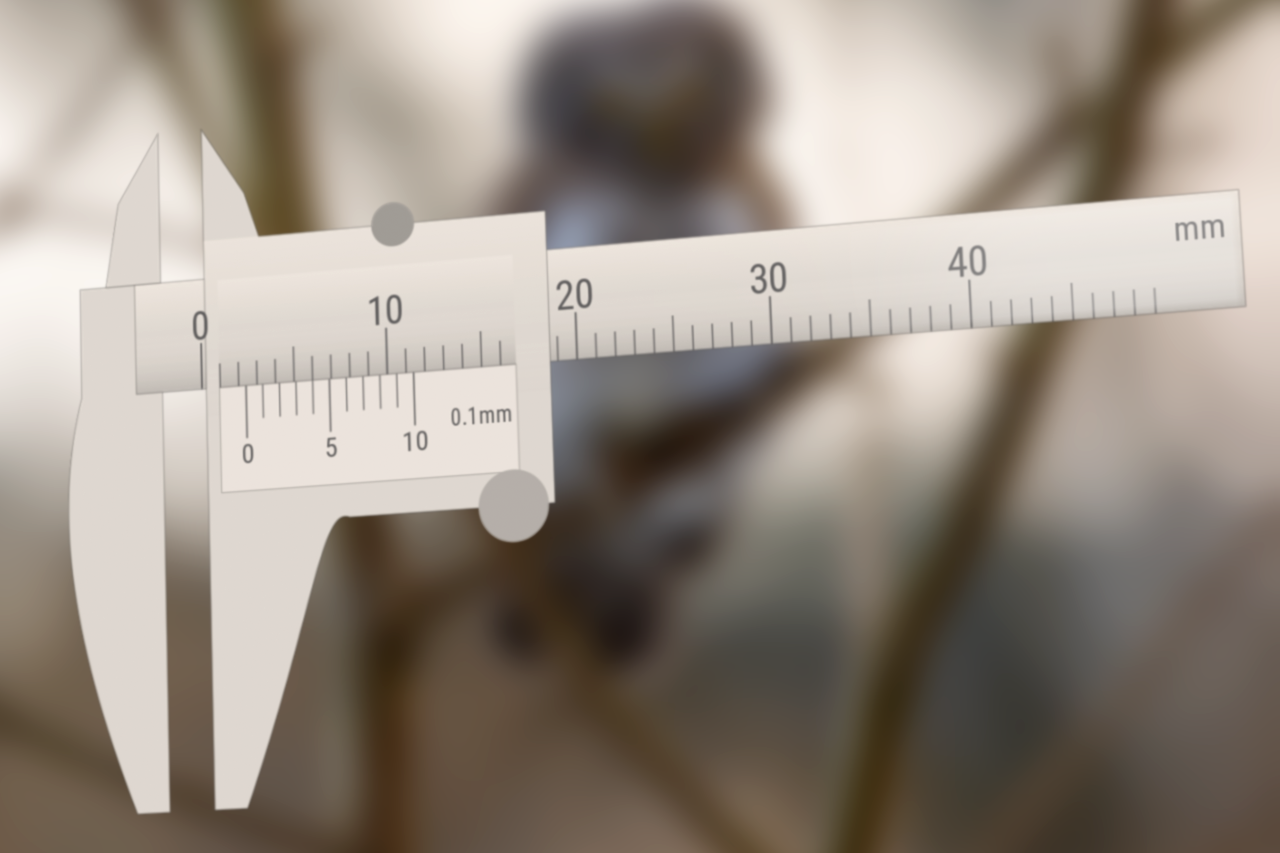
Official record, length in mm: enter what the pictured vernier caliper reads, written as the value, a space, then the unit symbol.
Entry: 2.4 mm
